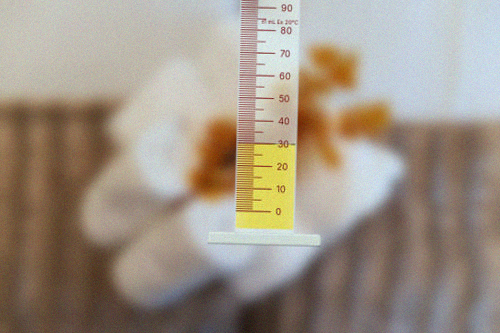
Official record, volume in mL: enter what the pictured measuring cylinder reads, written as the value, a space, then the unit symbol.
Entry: 30 mL
